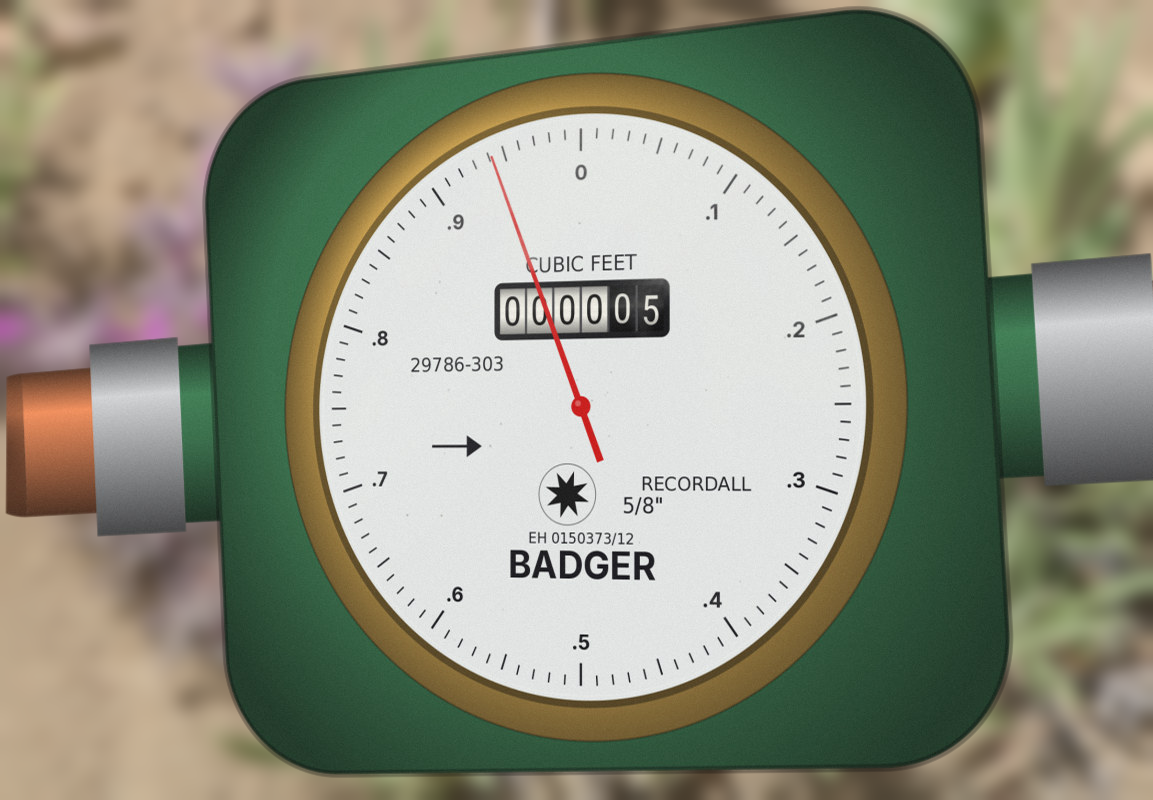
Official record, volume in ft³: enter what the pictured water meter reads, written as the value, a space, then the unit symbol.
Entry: 4.94 ft³
